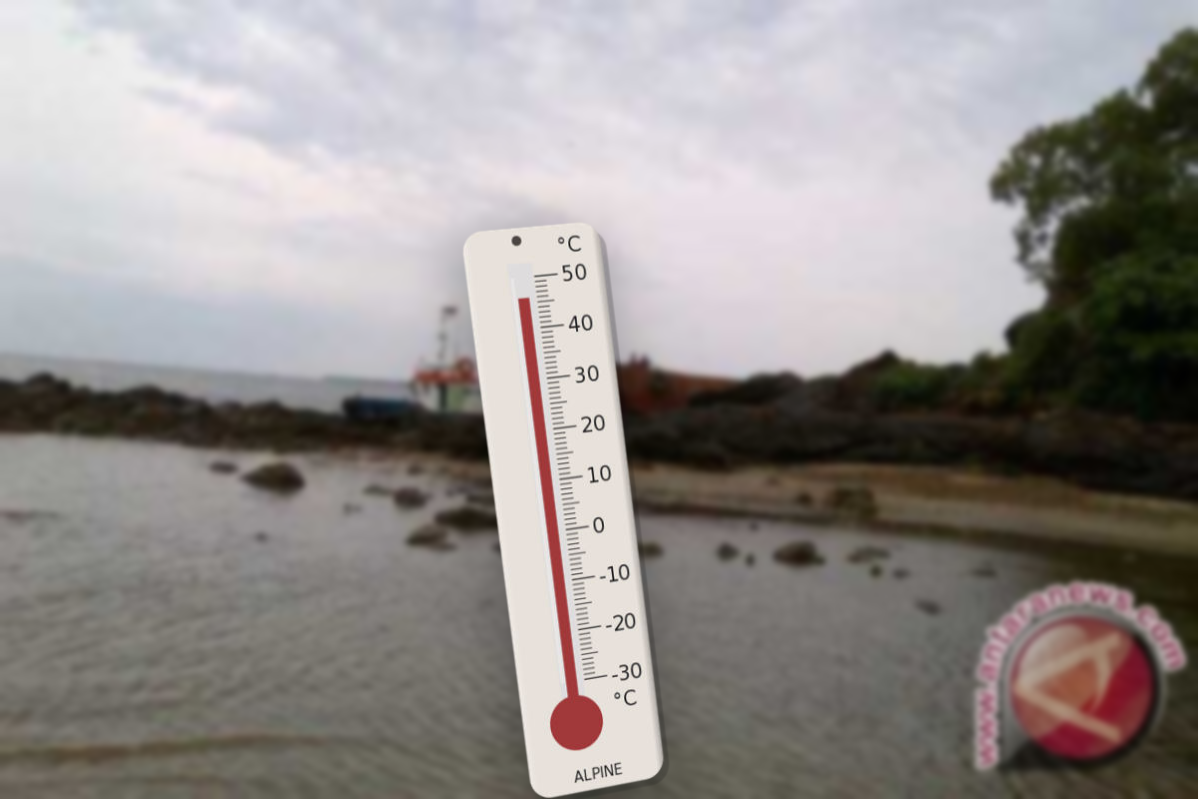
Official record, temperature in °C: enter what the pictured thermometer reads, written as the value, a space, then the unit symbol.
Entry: 46 °C
